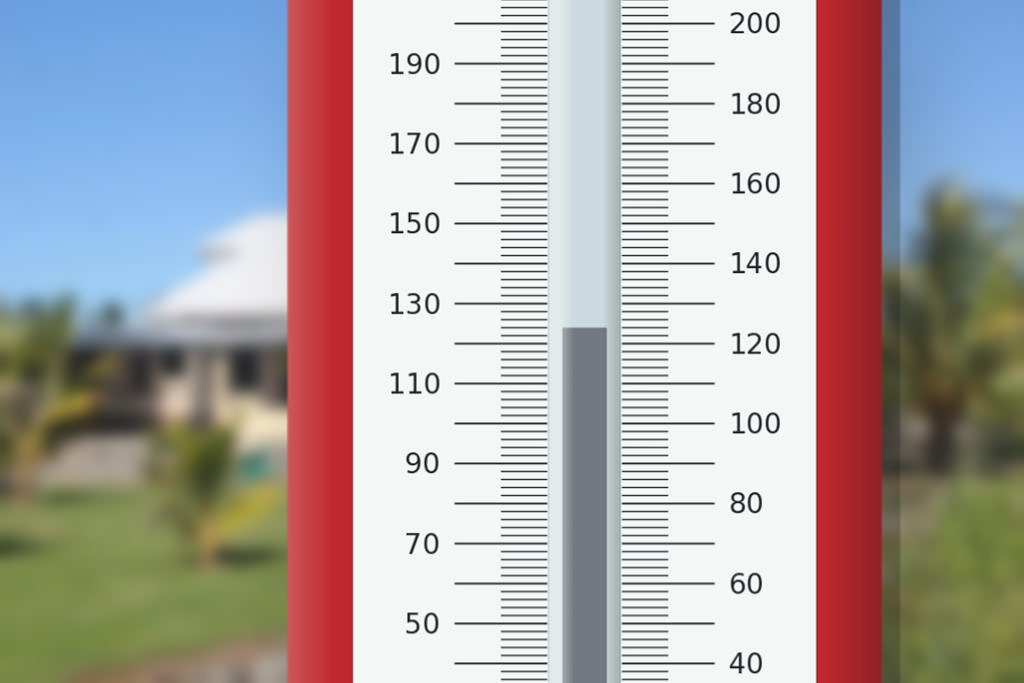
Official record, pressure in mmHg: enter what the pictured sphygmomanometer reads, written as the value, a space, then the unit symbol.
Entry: 124 mmHg
